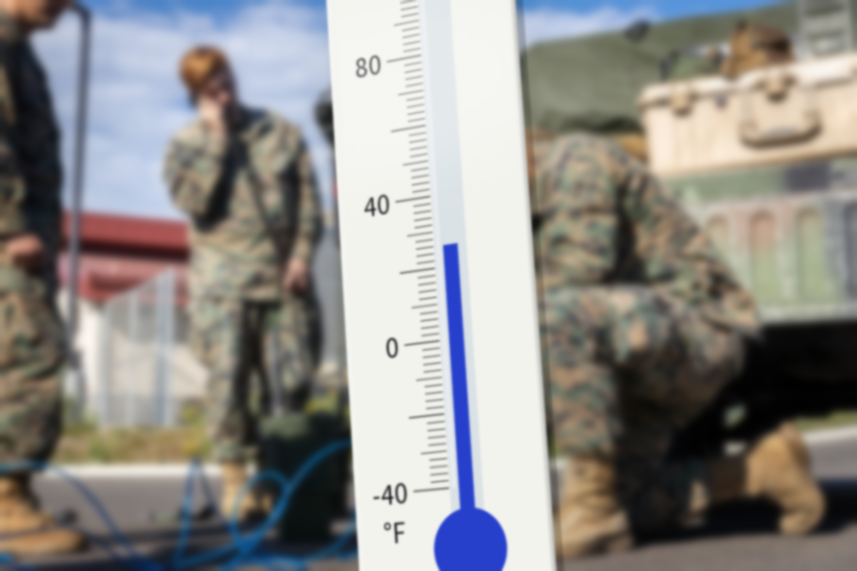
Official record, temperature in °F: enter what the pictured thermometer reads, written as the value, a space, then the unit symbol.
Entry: 26 °F
